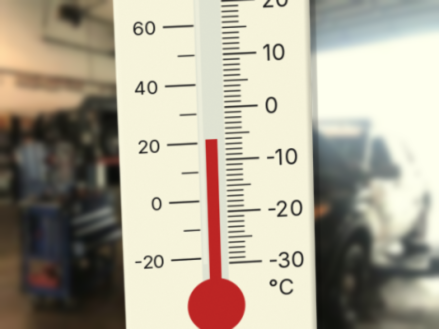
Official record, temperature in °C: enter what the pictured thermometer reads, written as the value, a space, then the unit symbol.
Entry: -6 °C
